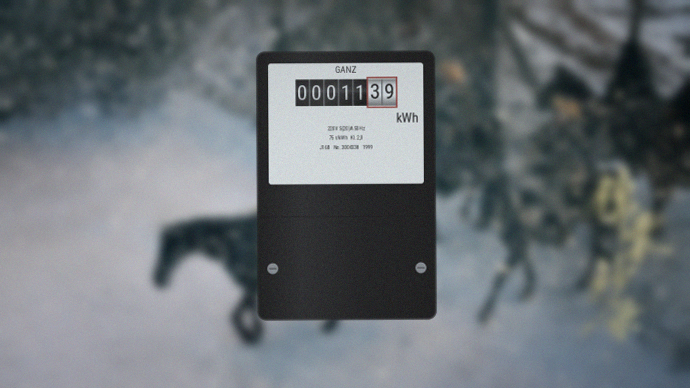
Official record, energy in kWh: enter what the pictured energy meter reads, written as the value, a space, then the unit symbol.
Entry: 11.39 kWh
